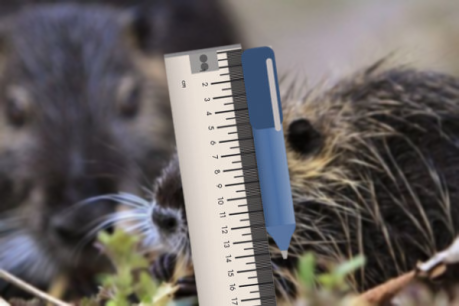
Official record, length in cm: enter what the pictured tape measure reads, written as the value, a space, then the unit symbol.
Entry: 14.5 cm
